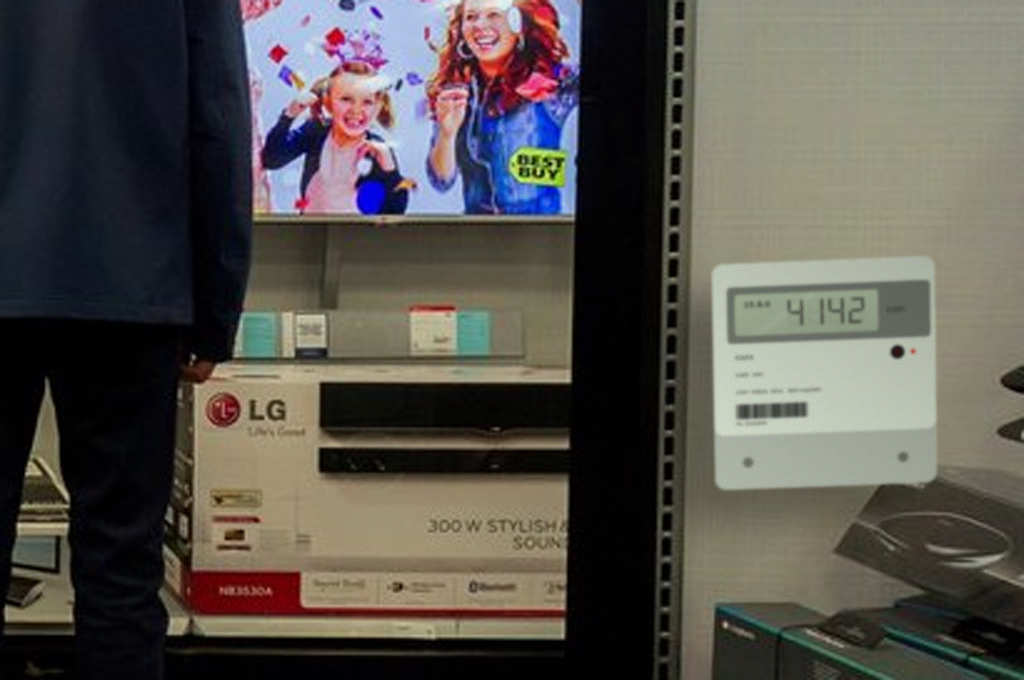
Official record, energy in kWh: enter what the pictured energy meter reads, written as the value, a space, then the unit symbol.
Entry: 4142 kWh
